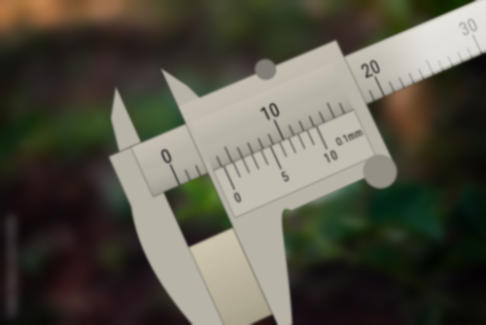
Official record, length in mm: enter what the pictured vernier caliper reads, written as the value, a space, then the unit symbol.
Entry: 4.2 mm
